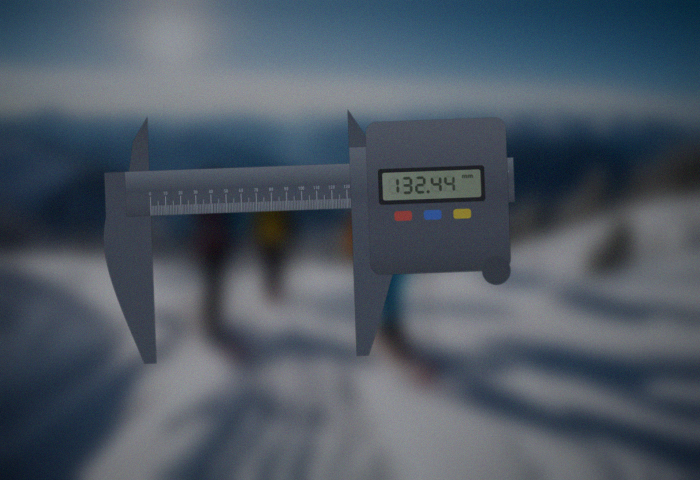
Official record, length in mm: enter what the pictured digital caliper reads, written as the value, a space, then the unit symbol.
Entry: 132.44 mm
